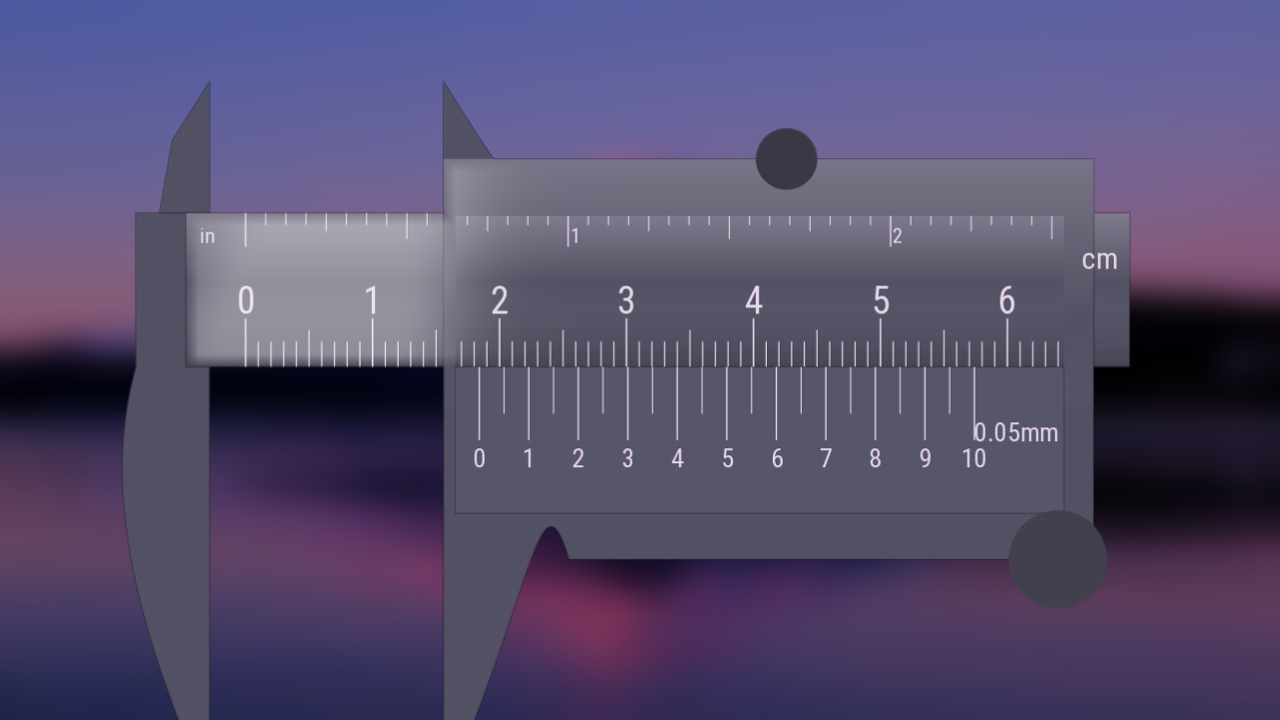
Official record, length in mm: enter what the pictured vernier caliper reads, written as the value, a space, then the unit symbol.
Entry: 18.4 mm
